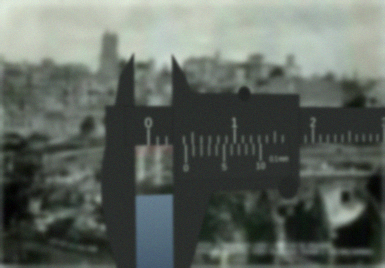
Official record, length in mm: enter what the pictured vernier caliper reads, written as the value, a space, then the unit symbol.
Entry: 4.2 mm
